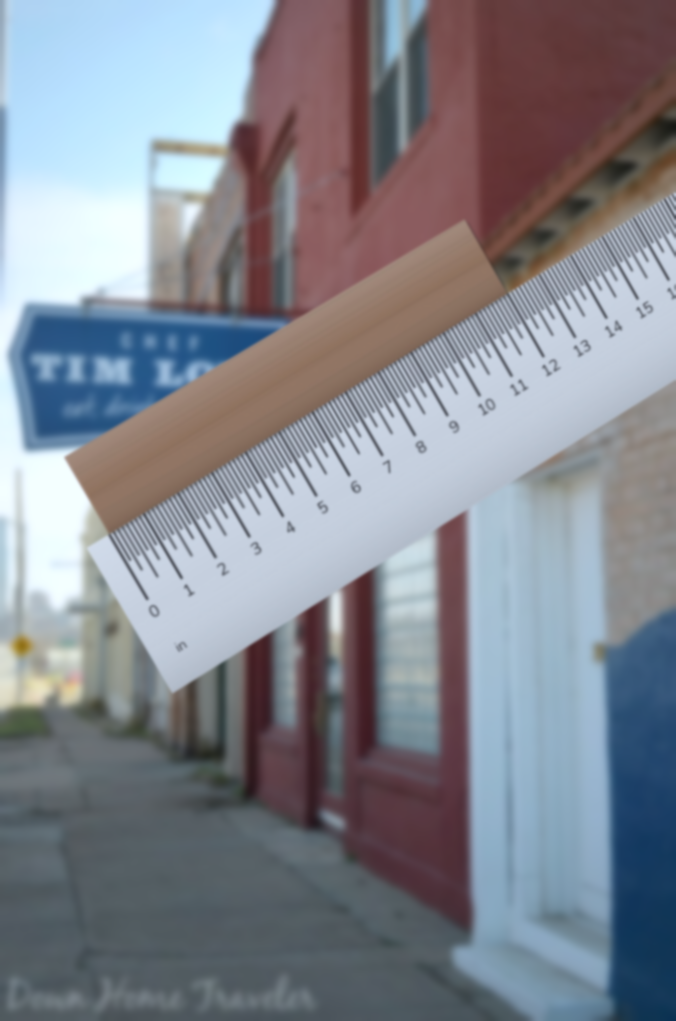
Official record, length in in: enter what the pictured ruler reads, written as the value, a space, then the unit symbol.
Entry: 12 in
